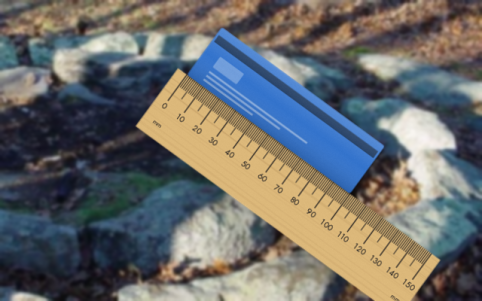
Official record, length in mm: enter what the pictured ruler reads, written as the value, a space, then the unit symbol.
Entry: 100 mm
